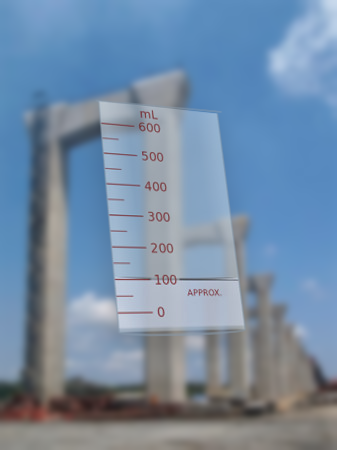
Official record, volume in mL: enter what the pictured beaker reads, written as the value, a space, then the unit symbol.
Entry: 100 mL
